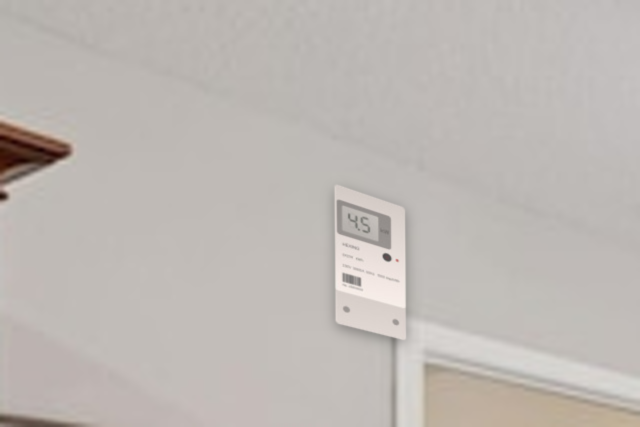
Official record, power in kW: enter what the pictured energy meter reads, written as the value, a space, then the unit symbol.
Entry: 4.5 kW
